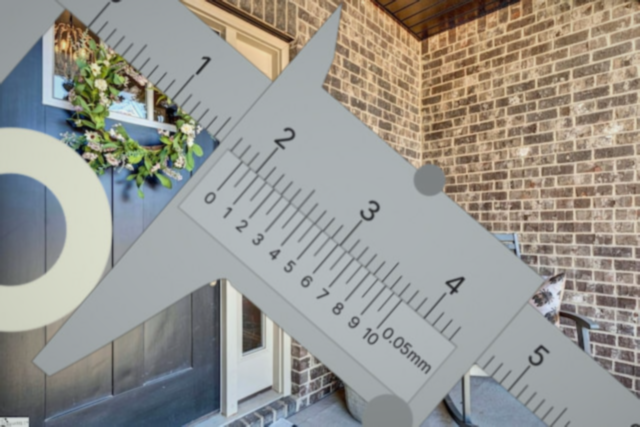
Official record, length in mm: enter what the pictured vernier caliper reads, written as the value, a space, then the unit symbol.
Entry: 18.4 mm
